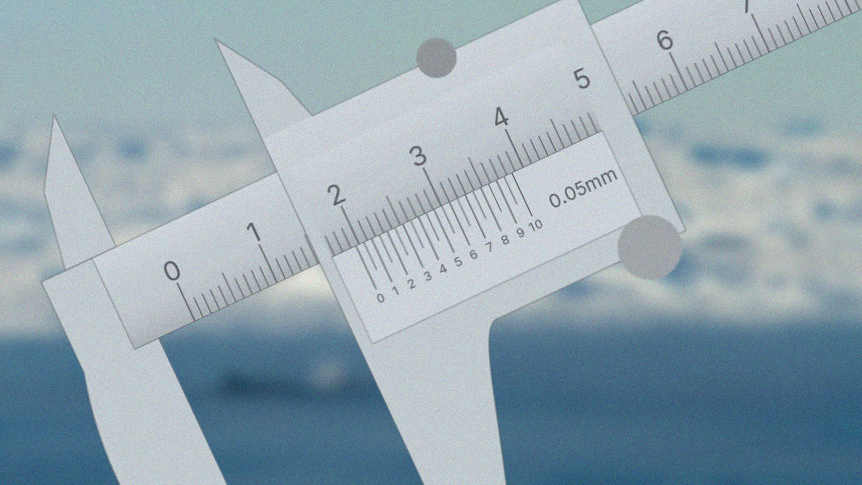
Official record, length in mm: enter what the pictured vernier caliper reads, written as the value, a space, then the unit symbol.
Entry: 19.6 mm
